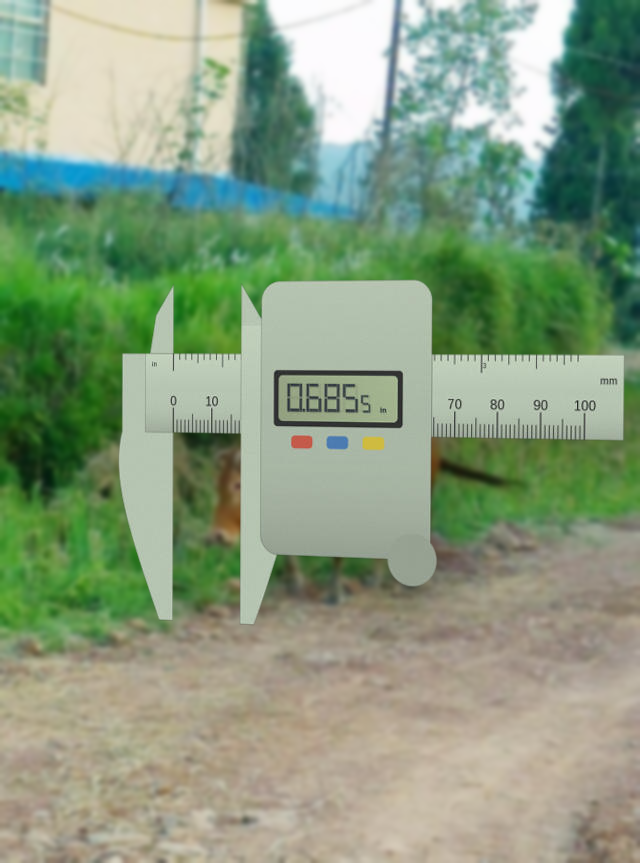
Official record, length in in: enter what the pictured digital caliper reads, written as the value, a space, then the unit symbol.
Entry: 0.6855 in
